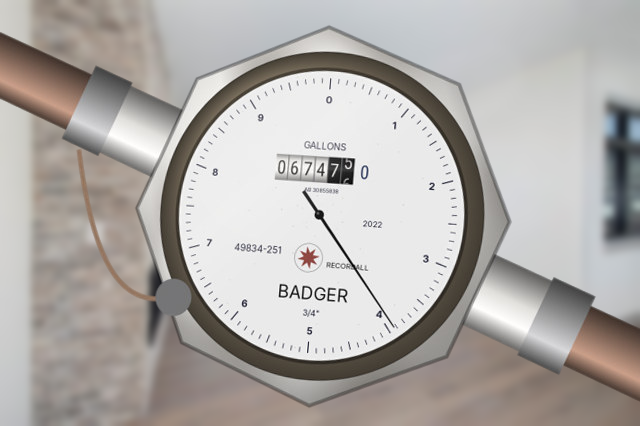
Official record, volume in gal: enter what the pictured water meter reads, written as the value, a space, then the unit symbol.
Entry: 674753.9 gal
